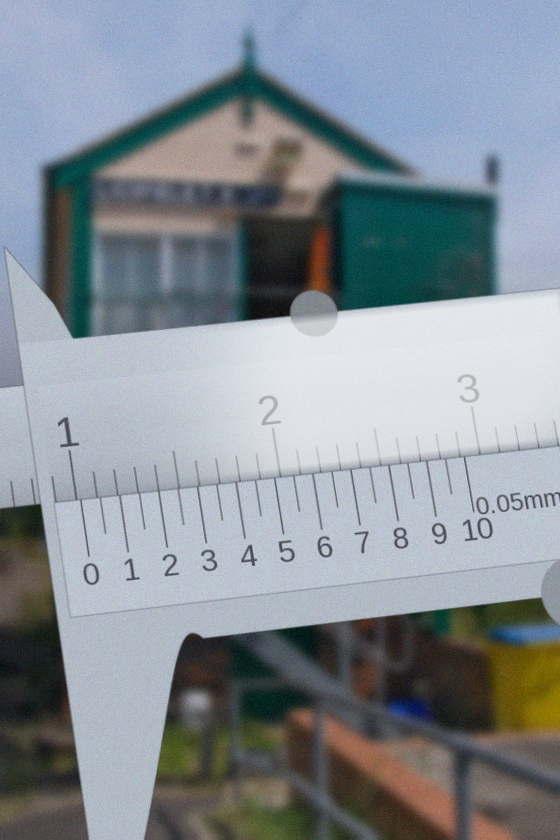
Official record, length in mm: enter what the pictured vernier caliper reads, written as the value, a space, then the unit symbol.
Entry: 10.2 mm
